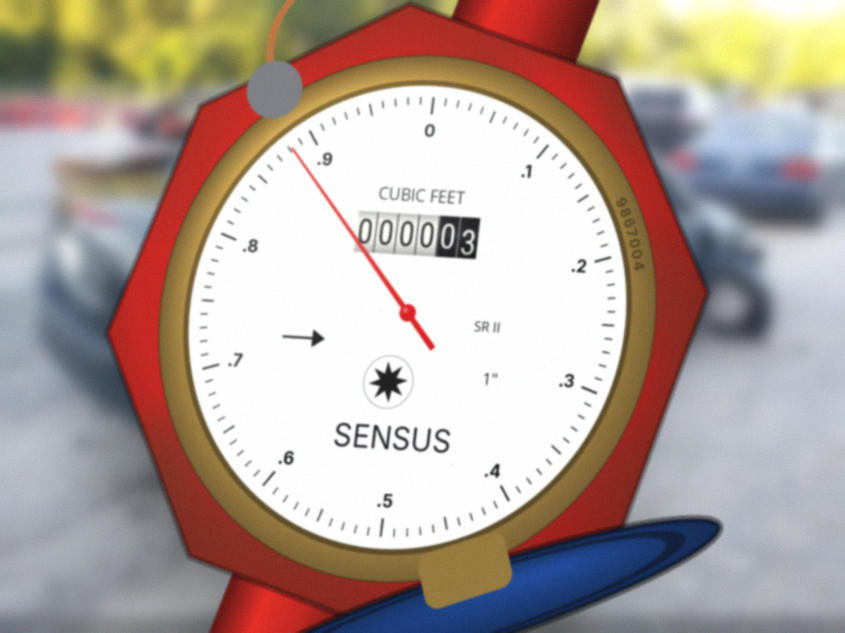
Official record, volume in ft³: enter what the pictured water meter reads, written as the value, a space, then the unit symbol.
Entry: 2.88 ft³
